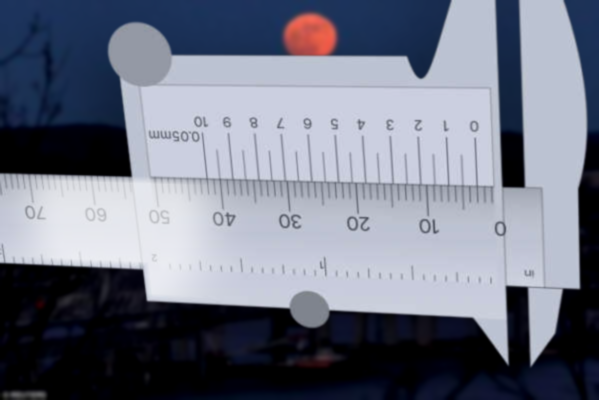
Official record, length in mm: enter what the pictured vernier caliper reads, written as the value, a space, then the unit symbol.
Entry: 3.0 mm
